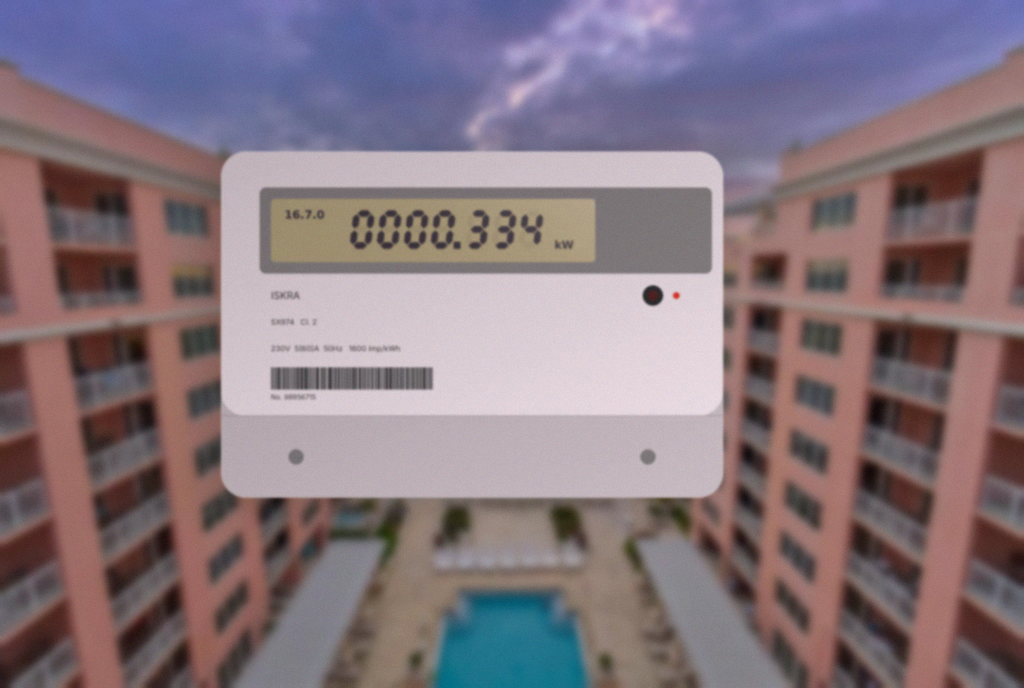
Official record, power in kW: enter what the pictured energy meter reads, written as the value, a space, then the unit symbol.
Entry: 0.334 kW
